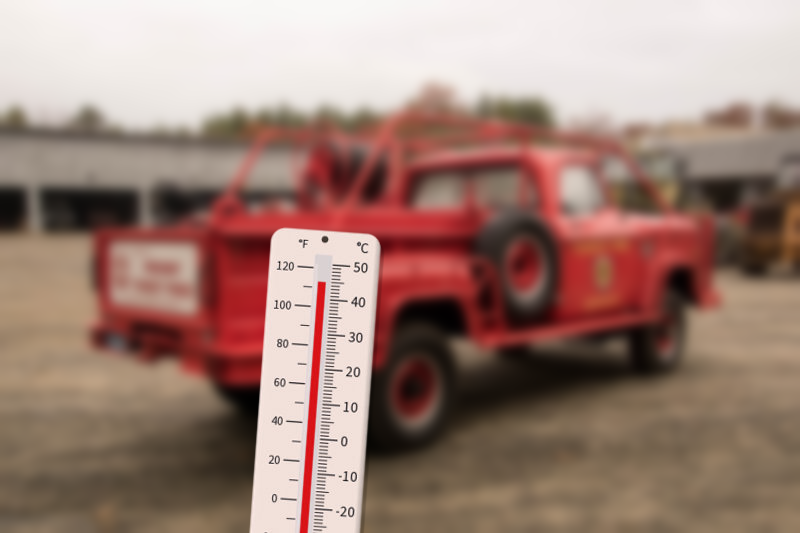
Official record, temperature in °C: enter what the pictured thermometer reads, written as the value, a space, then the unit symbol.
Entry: 45 °C
